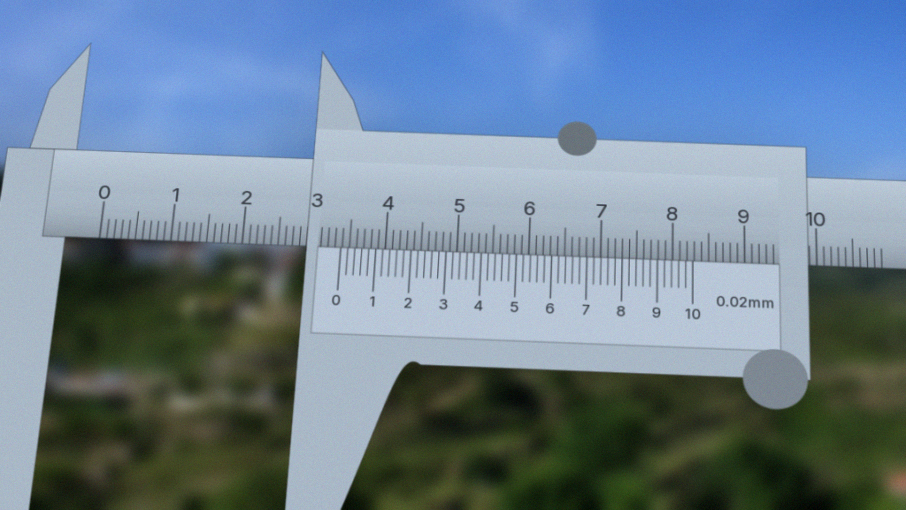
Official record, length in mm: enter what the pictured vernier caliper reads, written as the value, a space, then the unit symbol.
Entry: 33.8 mm
